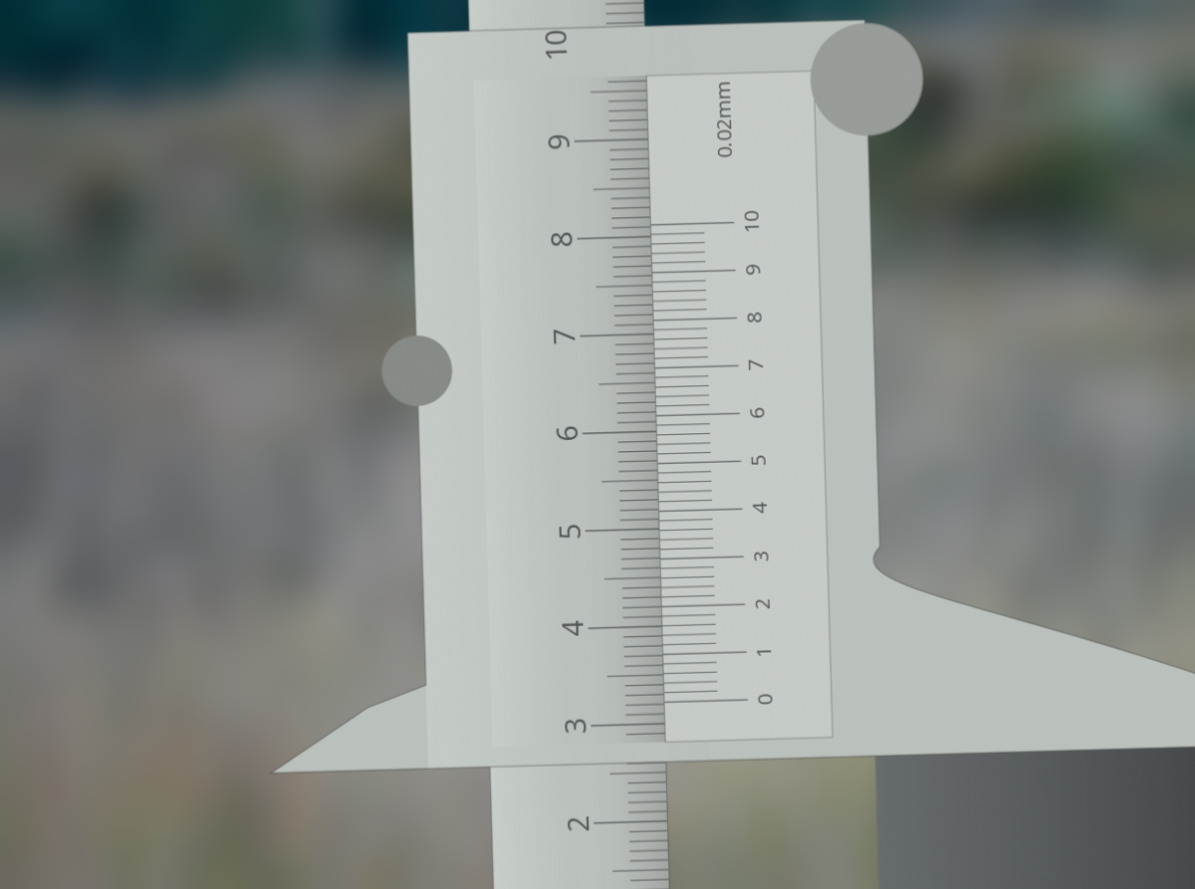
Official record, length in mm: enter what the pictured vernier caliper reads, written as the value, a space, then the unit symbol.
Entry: 32.2 mm
